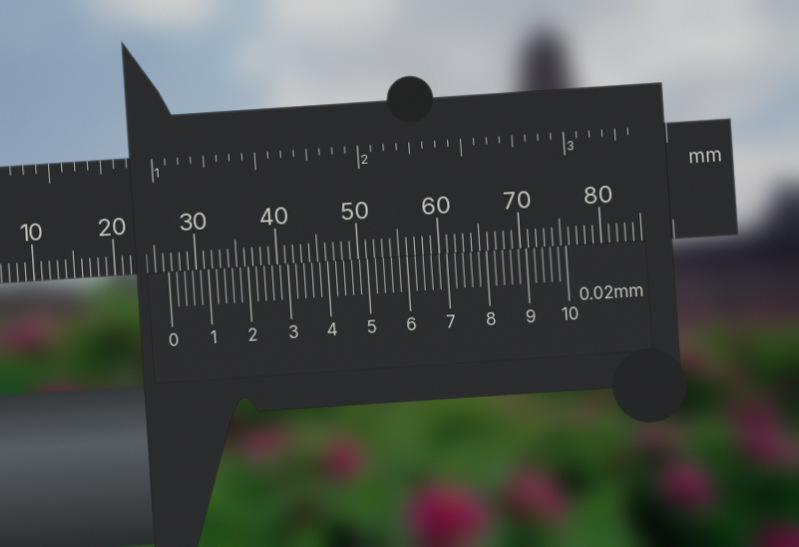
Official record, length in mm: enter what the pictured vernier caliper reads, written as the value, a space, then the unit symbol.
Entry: 26.6 mm
